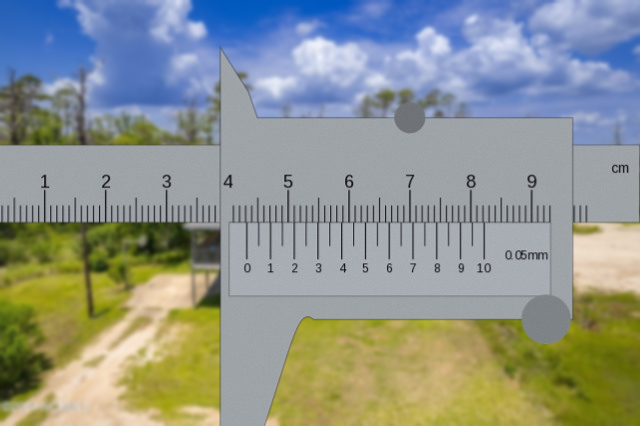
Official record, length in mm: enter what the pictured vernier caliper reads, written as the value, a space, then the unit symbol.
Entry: 43.2 mm
